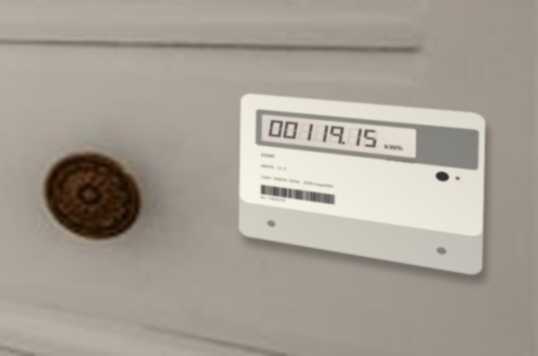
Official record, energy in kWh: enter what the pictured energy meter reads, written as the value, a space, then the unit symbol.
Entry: 119.15 kWh
